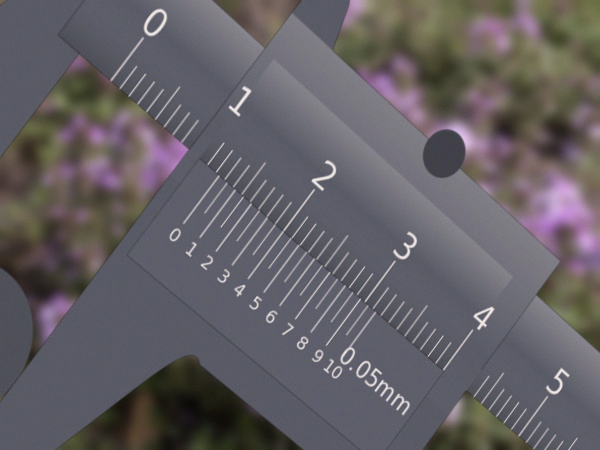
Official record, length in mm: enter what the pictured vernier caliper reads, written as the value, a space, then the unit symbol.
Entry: 12.4 mm
